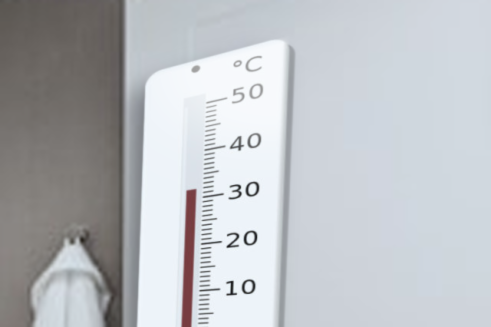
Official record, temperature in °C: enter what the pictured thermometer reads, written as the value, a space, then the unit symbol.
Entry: 32 °C
